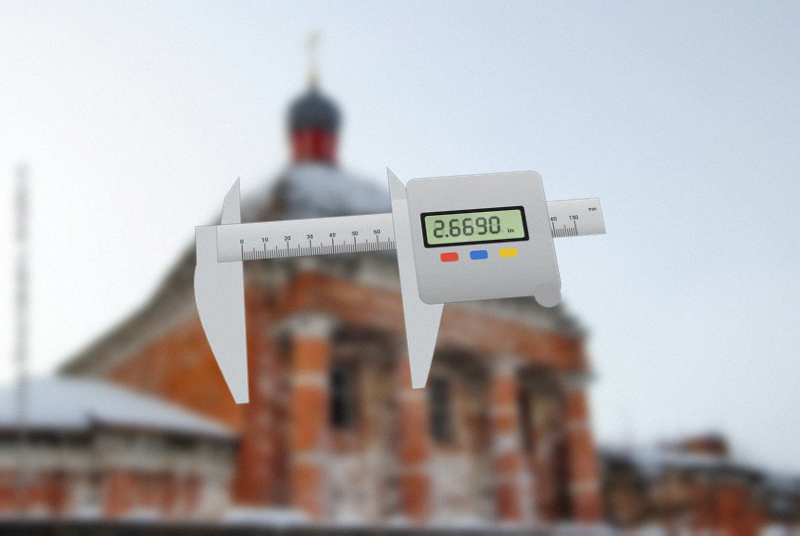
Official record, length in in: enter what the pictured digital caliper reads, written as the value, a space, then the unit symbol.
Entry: 2.6690 in
